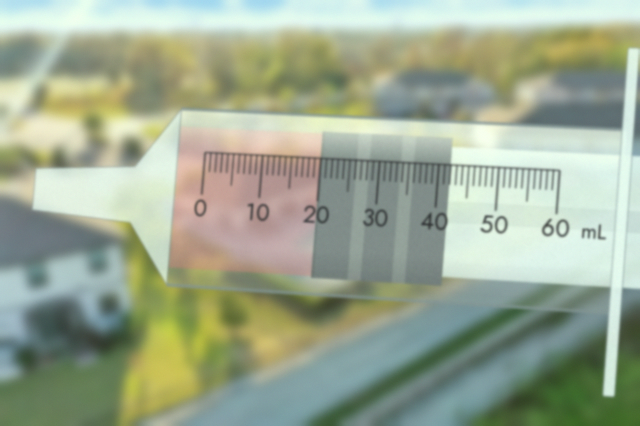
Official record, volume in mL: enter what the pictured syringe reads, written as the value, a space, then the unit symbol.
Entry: 20 mL
